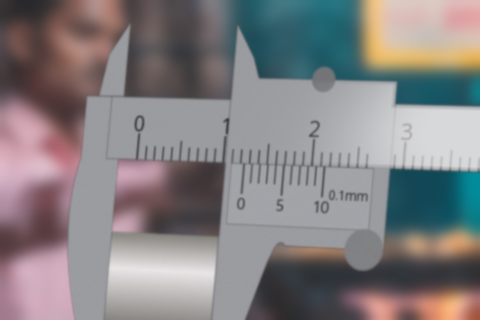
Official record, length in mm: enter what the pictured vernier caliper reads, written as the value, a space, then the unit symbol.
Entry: 12.4 mm
